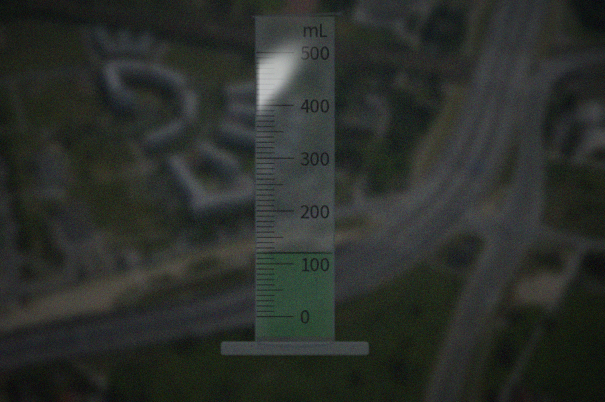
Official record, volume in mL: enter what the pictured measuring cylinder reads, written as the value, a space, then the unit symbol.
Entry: 120 mL
